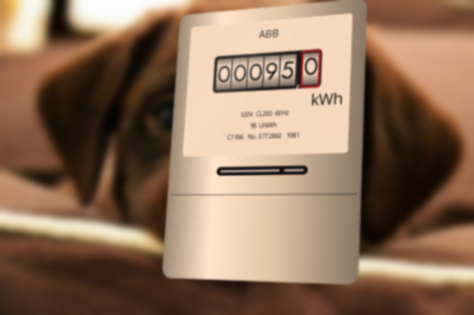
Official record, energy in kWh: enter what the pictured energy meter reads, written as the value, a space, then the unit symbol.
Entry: 95.0 kWh
